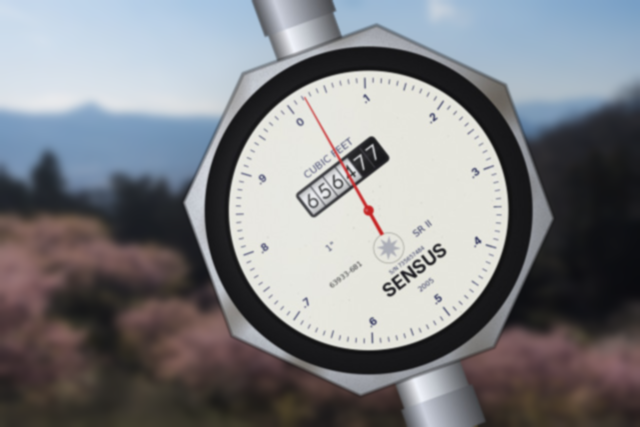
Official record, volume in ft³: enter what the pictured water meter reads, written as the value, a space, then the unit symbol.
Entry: 656477.02 ft³
